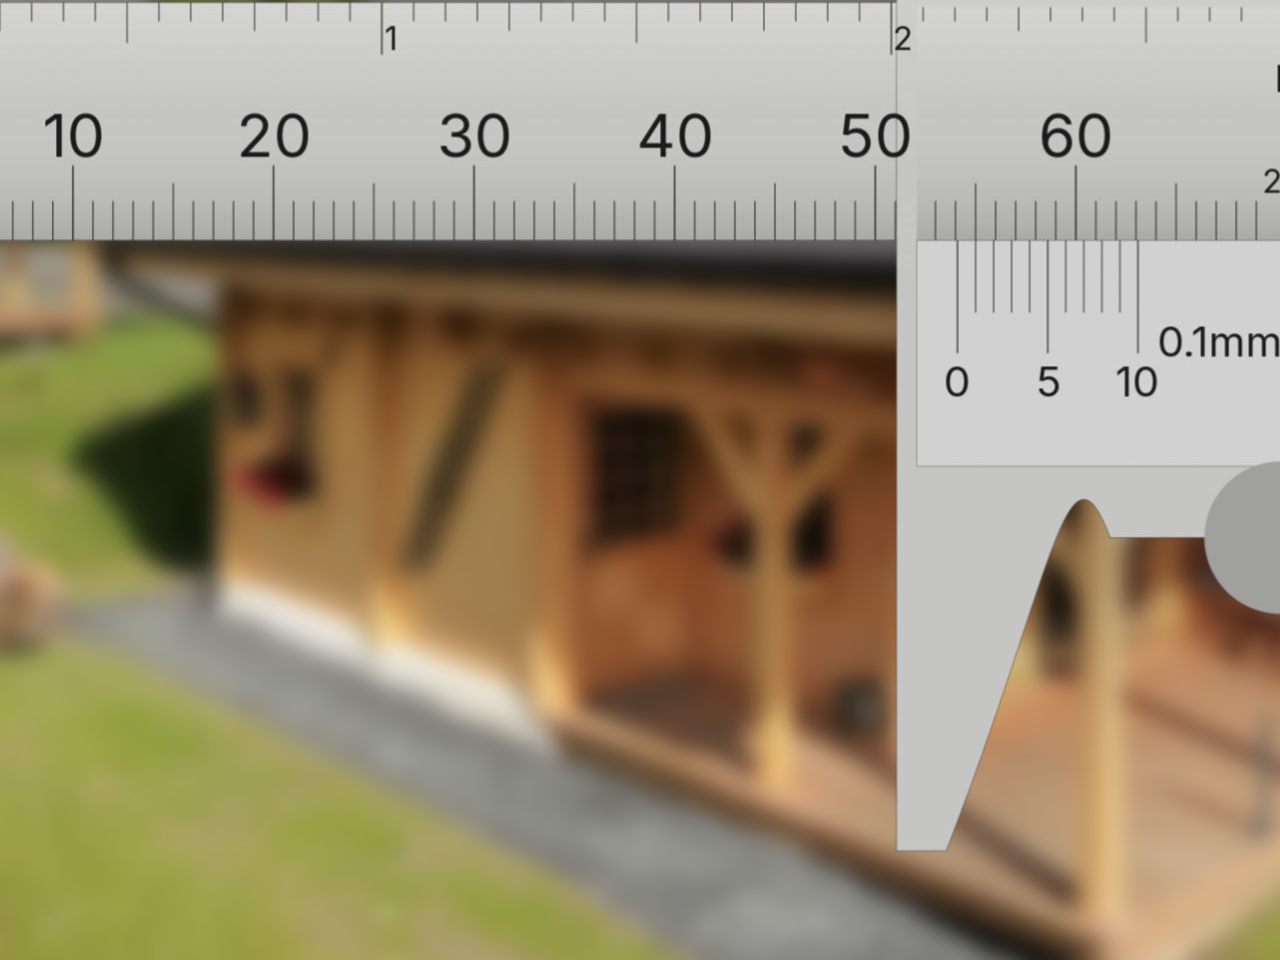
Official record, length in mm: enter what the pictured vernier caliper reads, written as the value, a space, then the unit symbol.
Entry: 54.1 mm
